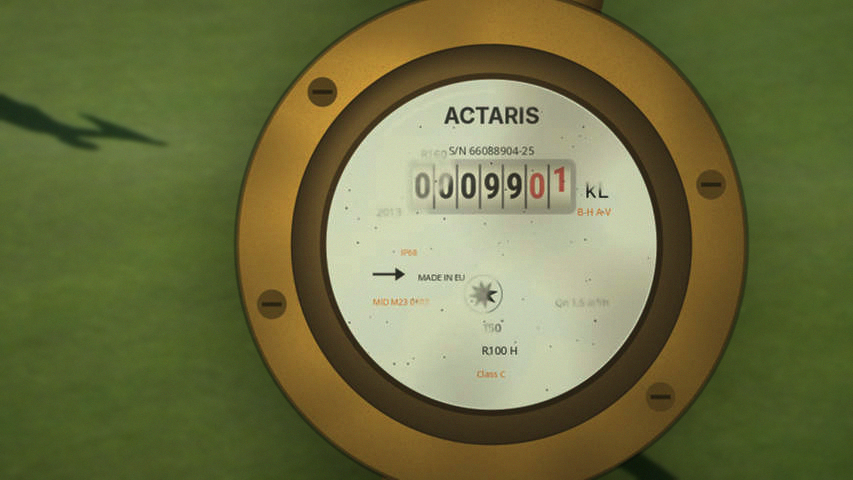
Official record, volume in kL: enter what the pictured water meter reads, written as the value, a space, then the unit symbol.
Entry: 99.01 kL
